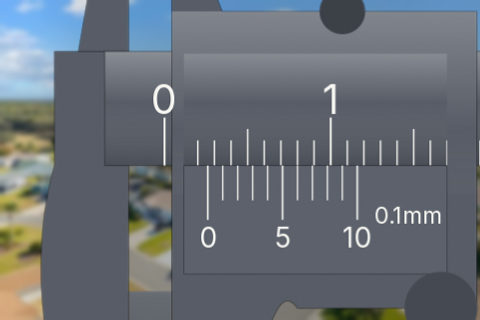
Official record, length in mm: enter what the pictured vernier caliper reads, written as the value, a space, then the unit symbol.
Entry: 2.6 mm
